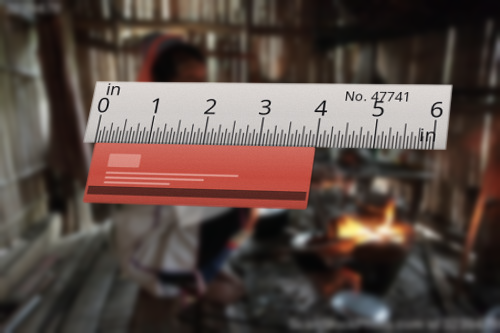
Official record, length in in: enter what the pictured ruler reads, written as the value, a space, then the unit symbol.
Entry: 4 in
